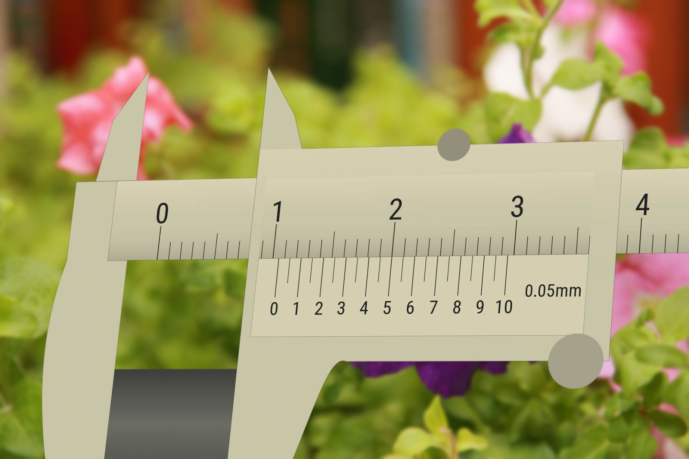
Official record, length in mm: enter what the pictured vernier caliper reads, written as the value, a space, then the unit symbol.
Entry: 10.5 mm
